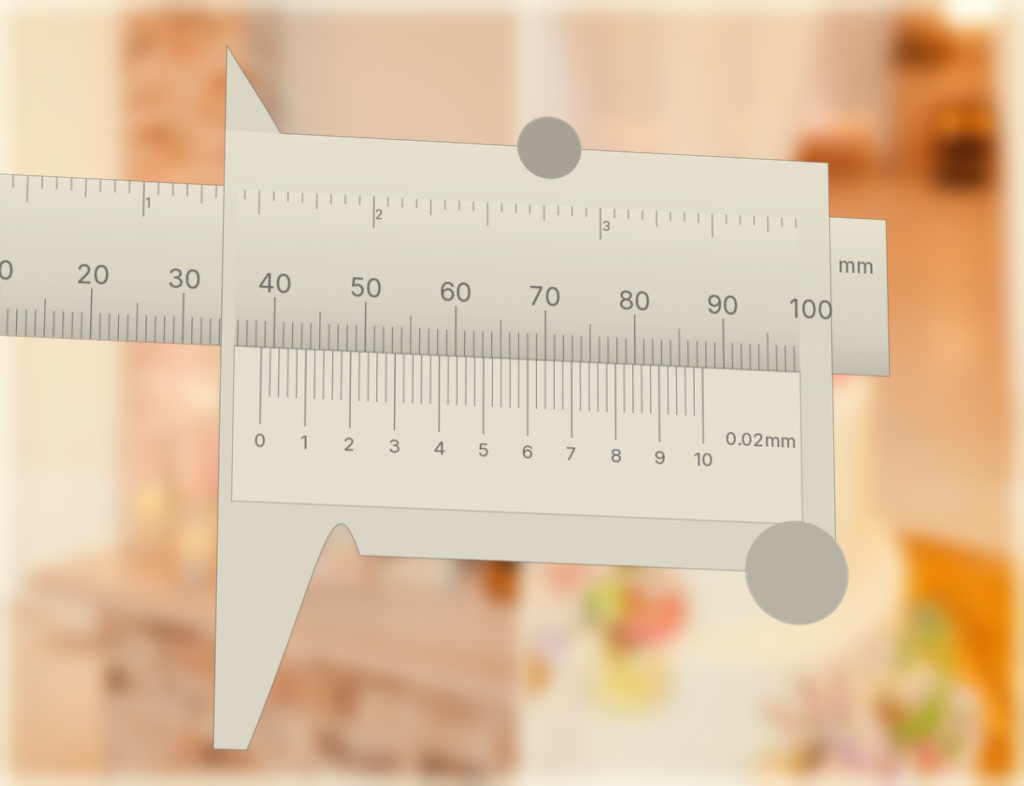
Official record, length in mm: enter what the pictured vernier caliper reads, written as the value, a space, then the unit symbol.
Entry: 38.6 mm
